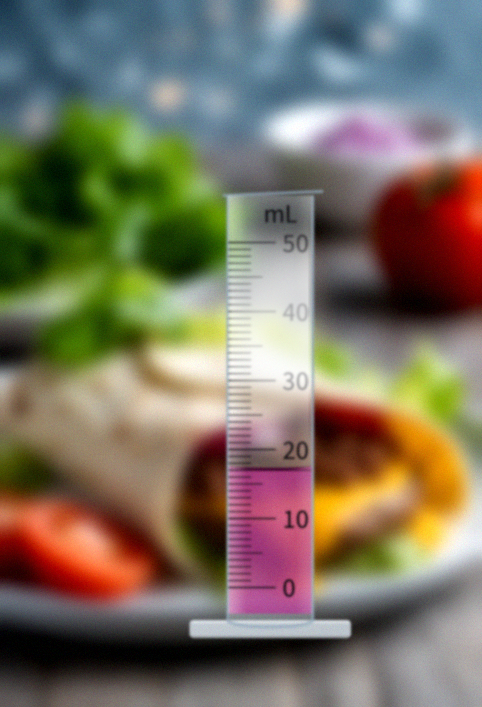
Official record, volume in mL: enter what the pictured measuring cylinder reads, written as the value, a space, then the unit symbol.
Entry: 17 mL
